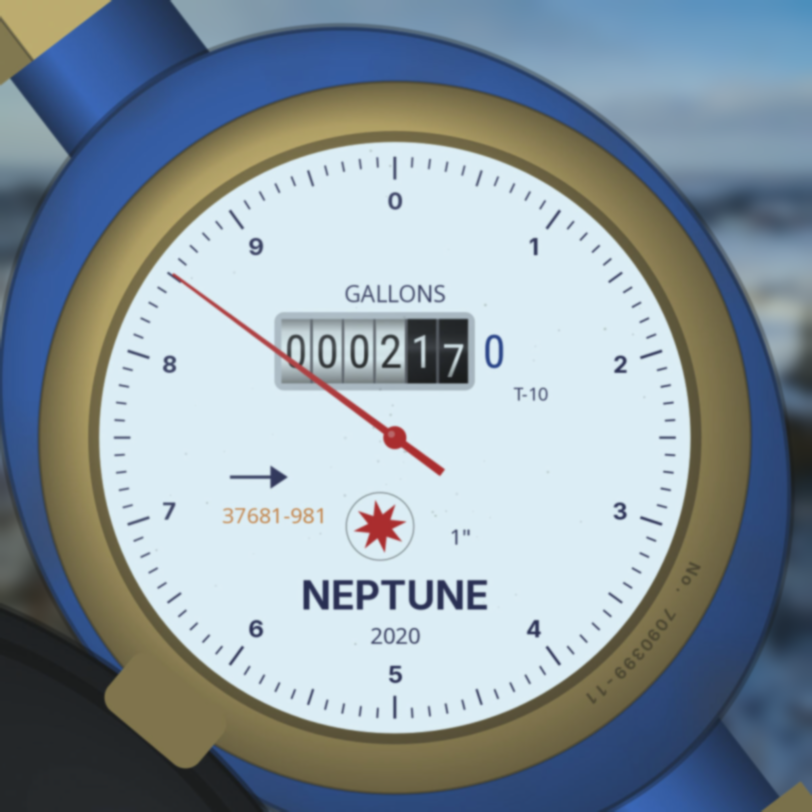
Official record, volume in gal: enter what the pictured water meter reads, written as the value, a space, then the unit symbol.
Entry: 2168.5 gal
